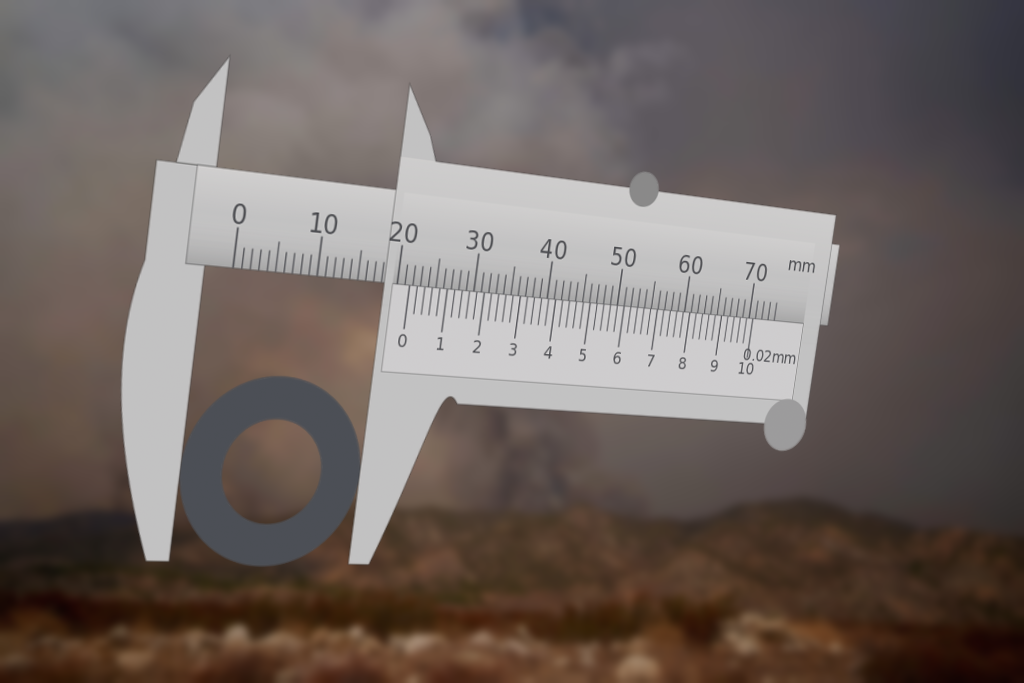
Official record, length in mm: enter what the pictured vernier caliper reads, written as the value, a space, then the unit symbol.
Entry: 21.6 mm
